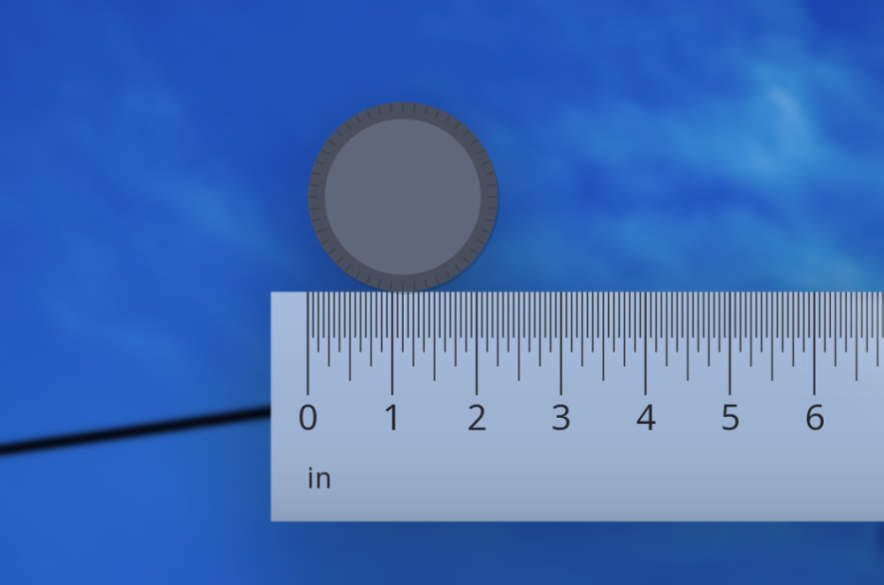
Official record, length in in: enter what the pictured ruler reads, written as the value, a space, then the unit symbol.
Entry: 2.25 in
